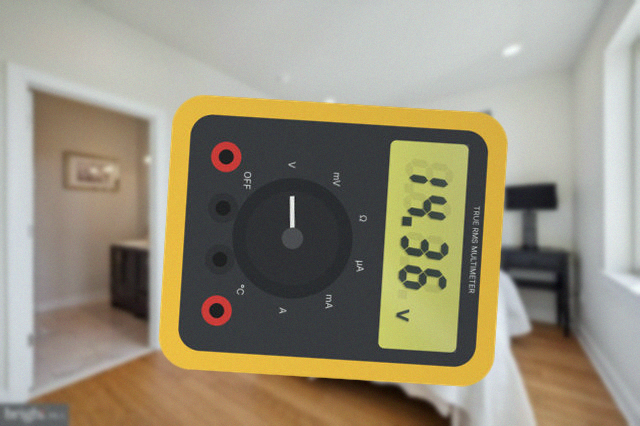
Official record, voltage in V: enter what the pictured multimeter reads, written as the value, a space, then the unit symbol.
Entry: 14.36 V
